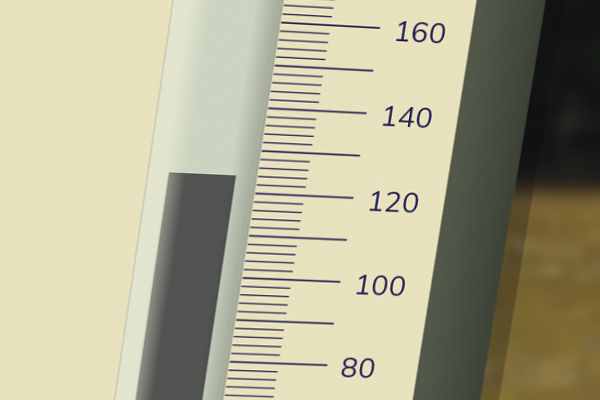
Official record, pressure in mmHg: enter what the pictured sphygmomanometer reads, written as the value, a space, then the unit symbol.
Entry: 124 mmHg
